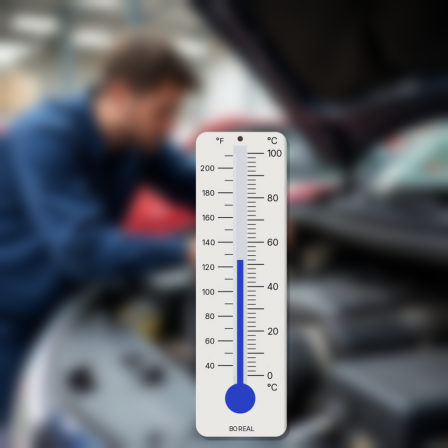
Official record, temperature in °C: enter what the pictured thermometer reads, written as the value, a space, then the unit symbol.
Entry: 52 °C
